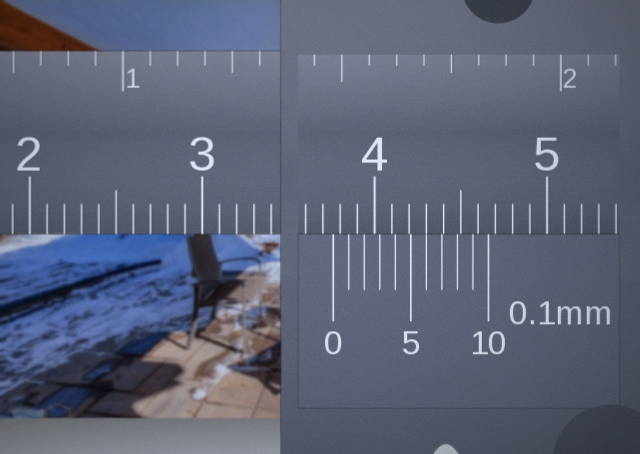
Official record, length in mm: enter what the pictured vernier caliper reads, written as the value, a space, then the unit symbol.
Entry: 37.6 mm
